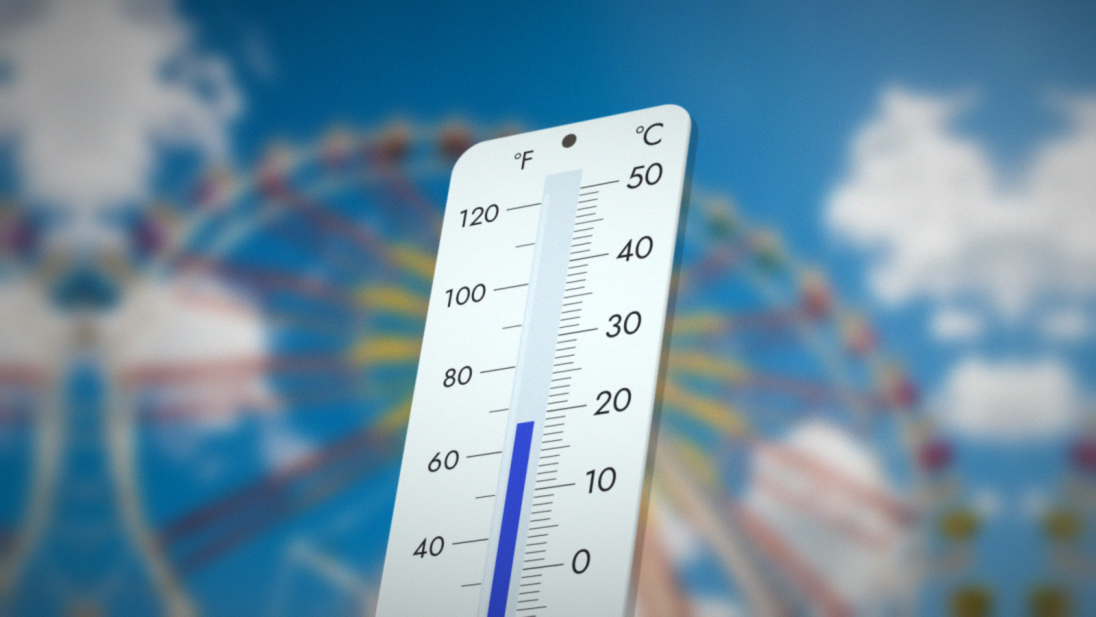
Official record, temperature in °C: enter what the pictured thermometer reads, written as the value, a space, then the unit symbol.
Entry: 19 °C
